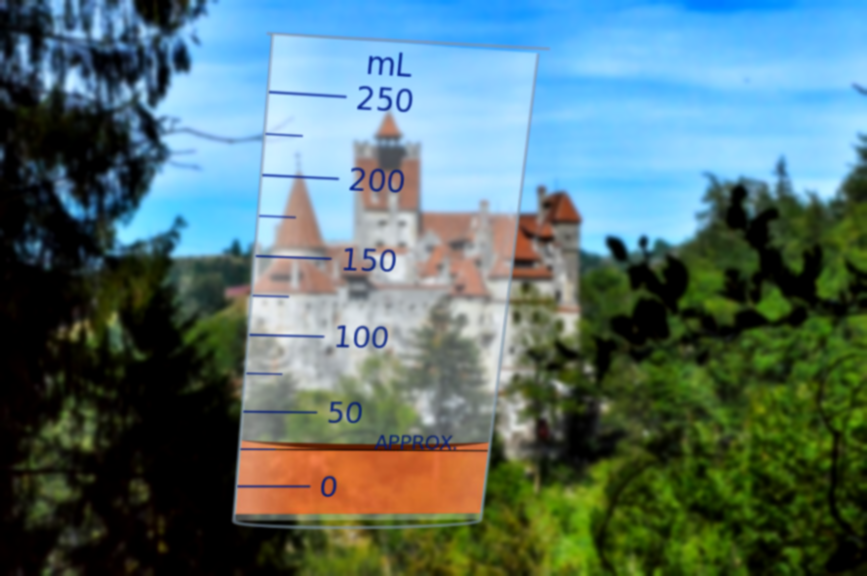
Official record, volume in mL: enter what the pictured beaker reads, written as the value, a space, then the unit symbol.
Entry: 25 mL
